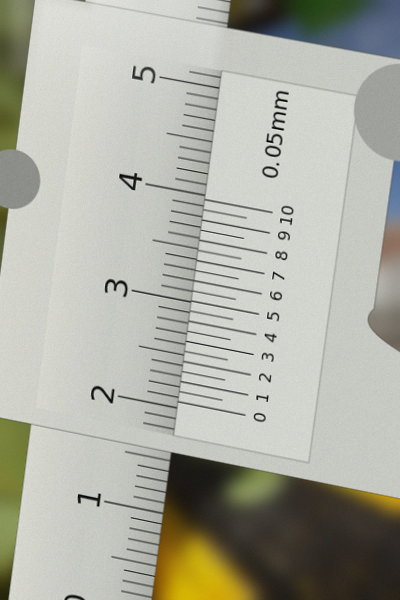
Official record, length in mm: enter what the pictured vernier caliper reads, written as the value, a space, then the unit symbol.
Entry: 20.6 mm
